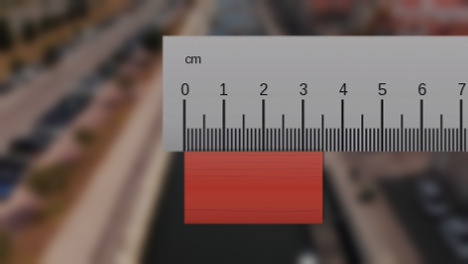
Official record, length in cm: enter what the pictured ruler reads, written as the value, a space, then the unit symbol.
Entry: 3.5 cm
